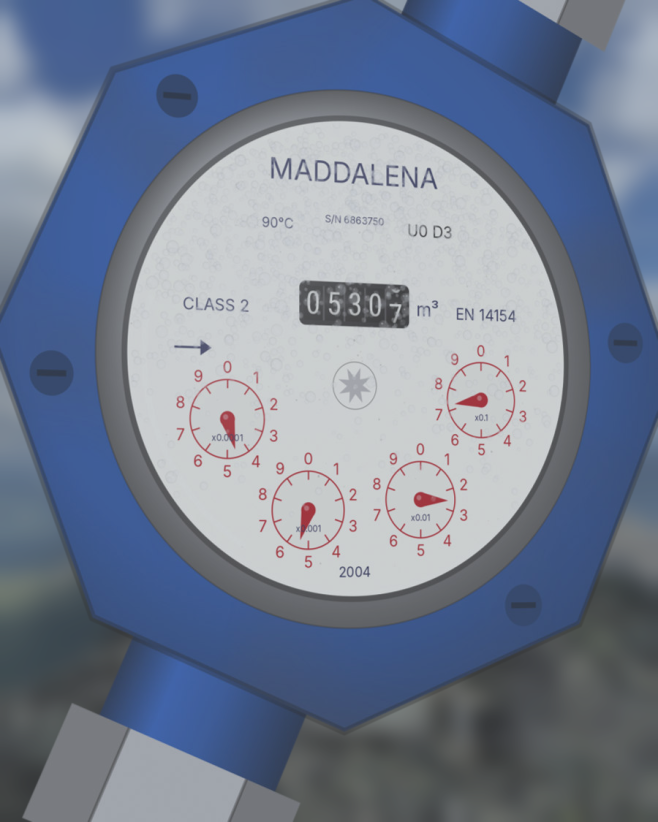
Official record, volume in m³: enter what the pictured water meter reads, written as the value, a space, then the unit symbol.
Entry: 5306.7254 m³
